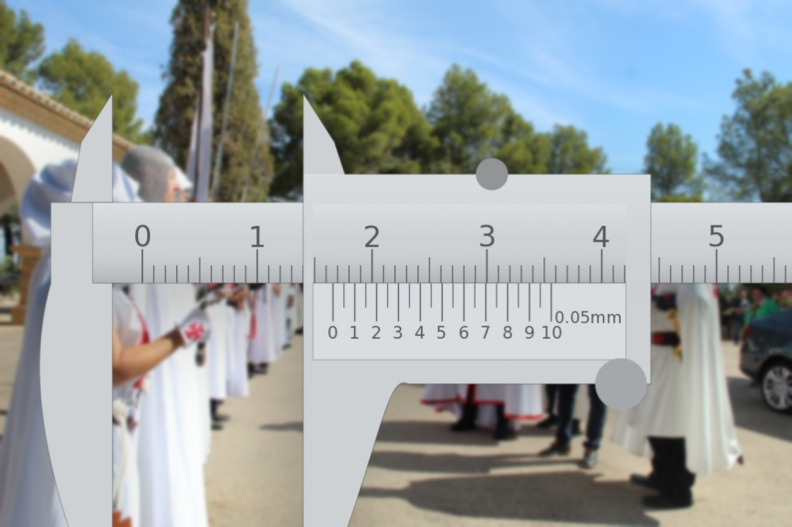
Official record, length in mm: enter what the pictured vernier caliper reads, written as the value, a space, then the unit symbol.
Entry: 16.6 mm
